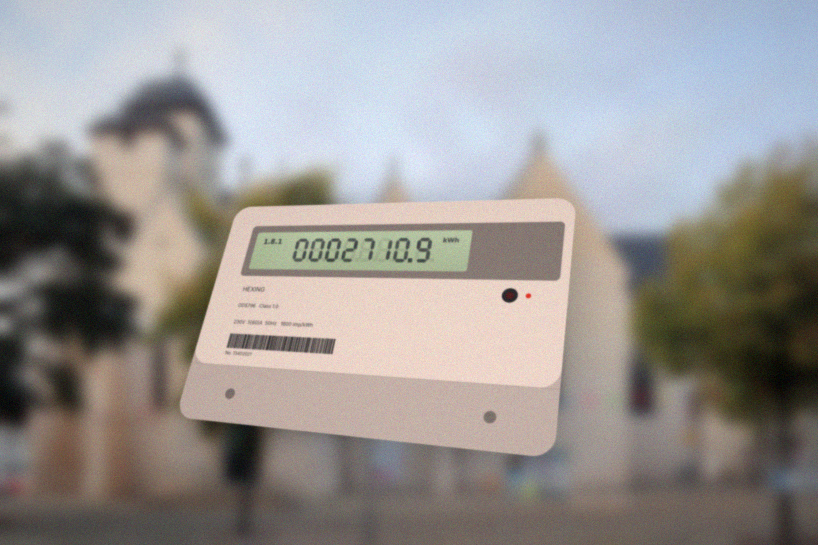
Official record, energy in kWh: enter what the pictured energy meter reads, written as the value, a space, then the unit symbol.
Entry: 2710.9 kWh
